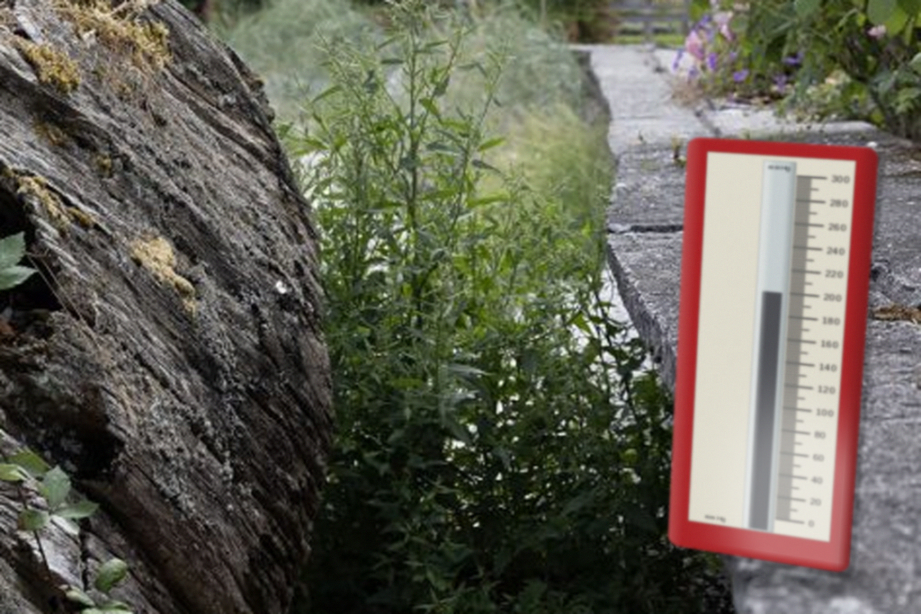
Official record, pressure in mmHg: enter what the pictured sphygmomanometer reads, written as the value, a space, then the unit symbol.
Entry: 200 mmHg
